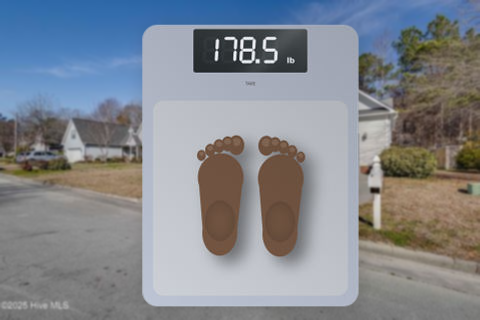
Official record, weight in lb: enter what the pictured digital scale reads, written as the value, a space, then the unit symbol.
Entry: 178.5 lb
